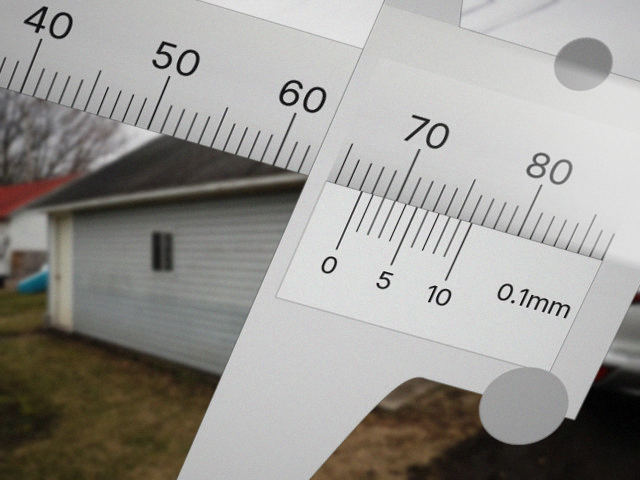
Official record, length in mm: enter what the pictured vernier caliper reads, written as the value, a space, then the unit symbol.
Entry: 67.2 mm
